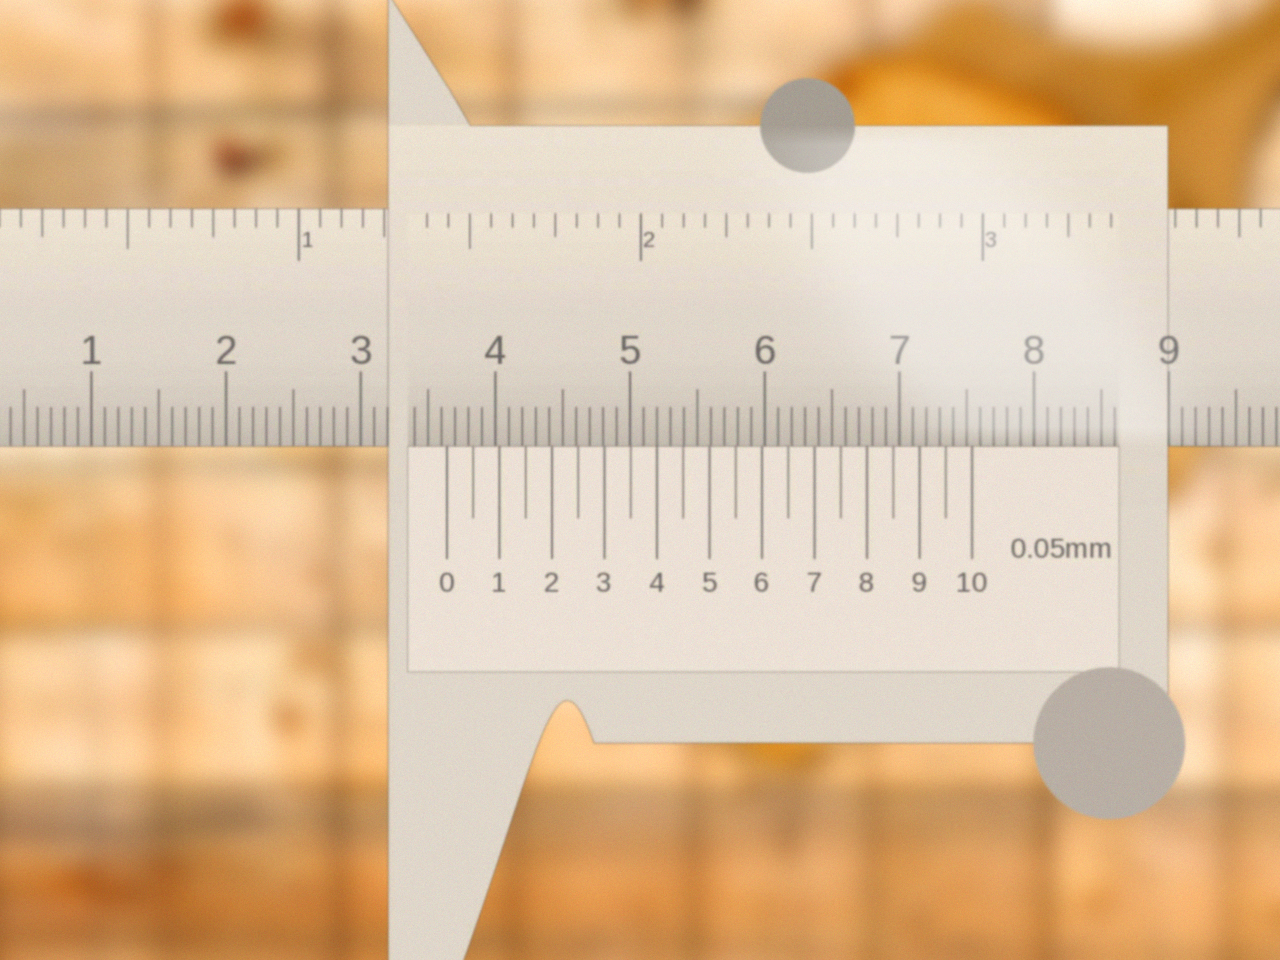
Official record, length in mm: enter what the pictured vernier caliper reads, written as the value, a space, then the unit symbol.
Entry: 36.4 mm
